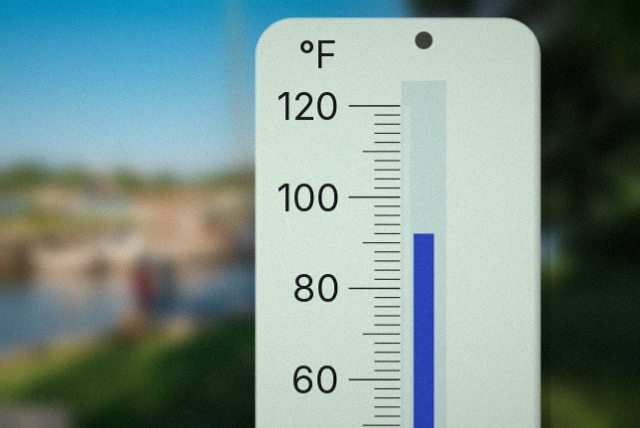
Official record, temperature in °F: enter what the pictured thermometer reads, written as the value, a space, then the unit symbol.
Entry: 92 °F
